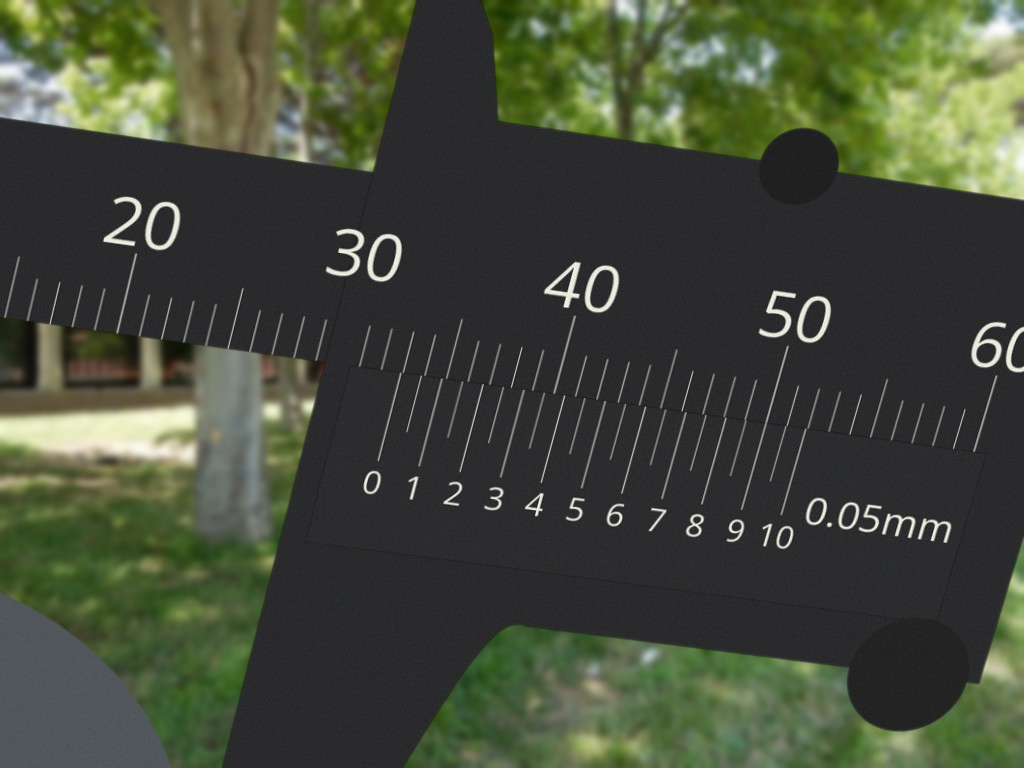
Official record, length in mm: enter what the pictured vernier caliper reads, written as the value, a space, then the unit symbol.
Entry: 32.9 mm
